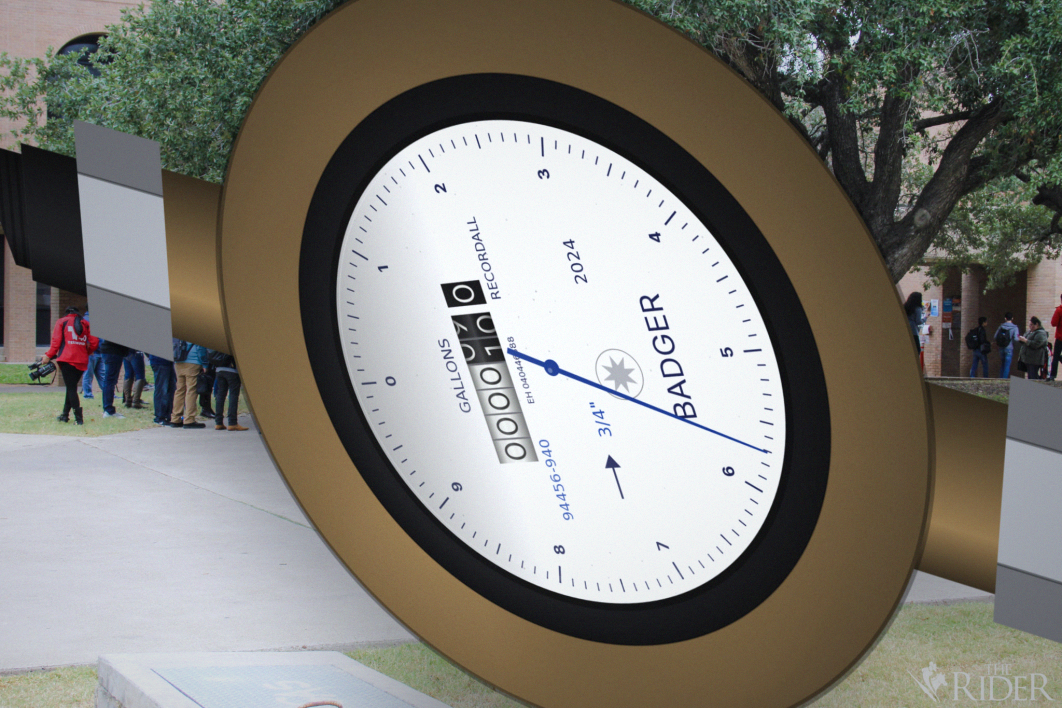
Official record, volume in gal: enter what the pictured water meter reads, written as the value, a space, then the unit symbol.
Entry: 95.7 gal
